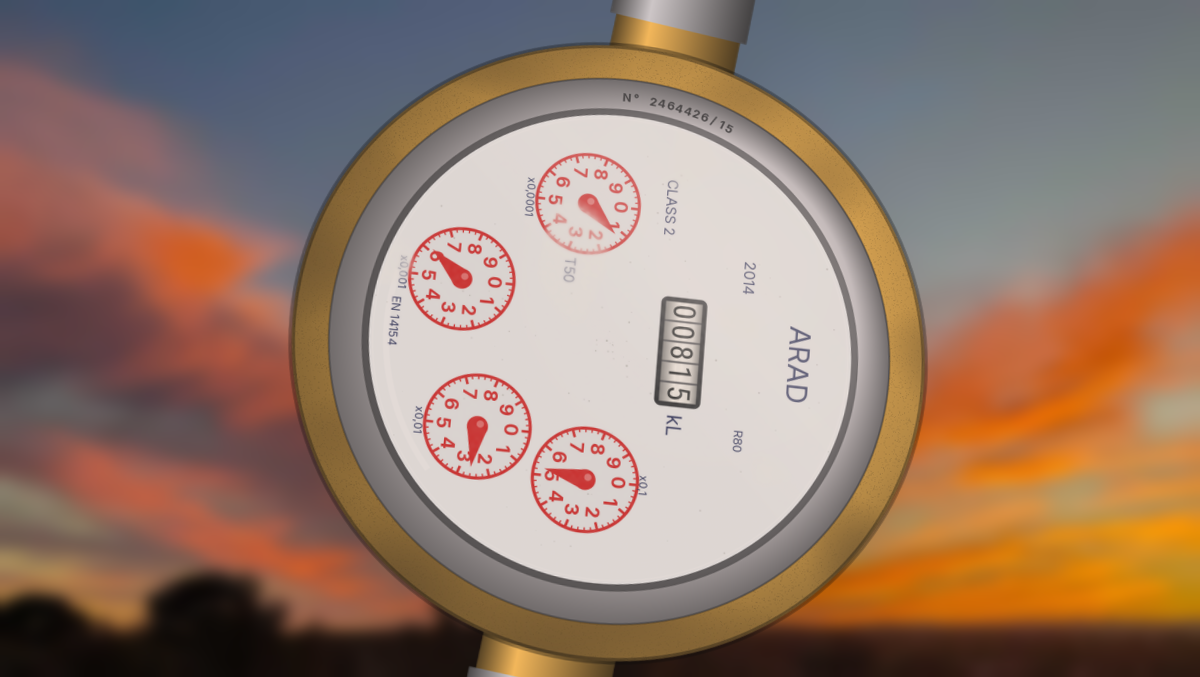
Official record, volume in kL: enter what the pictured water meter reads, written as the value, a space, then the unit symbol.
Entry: 815.5261 kL
